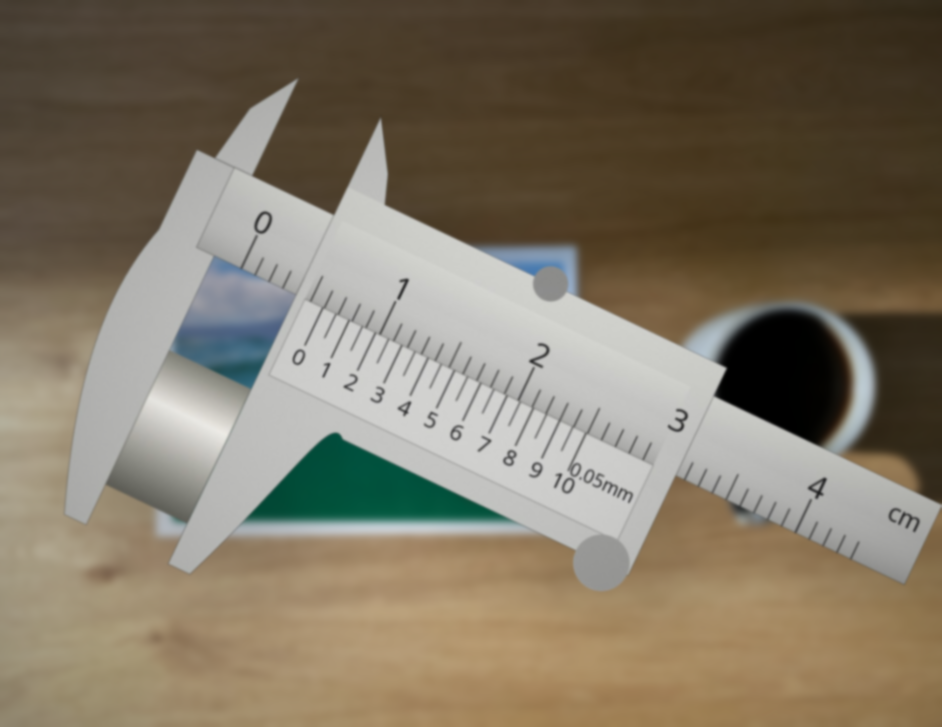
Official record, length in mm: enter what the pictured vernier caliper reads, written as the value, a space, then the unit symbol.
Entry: 5.9 mm
